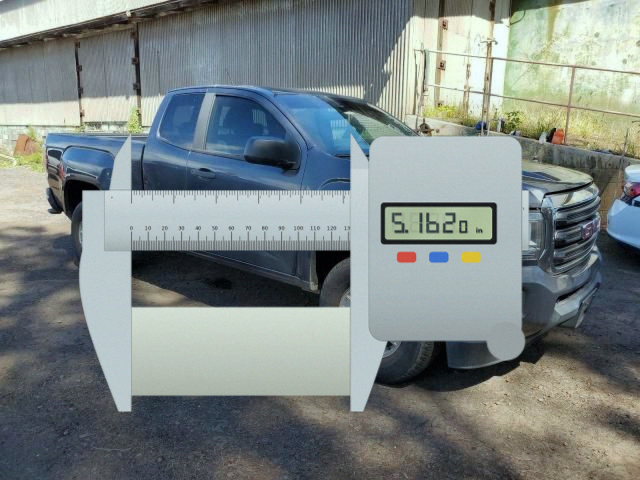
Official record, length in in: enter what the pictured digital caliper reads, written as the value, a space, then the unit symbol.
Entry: 5.1620 in
